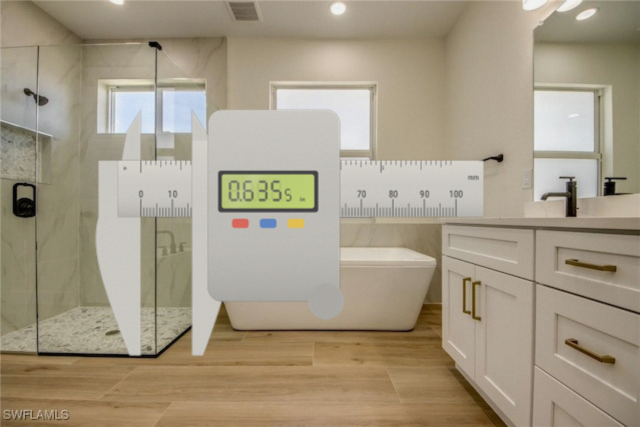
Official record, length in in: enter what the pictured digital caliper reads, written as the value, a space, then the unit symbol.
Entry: 0.6355 in
